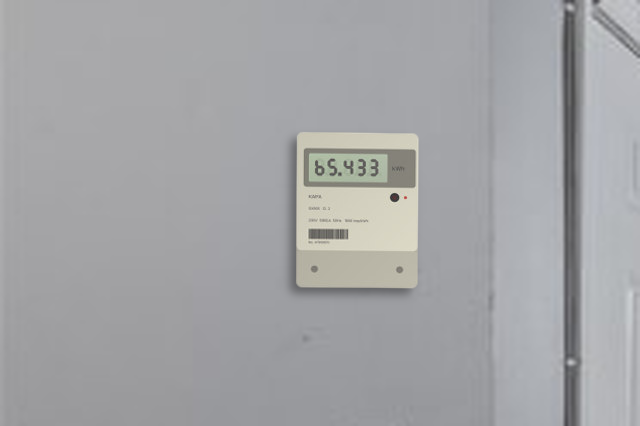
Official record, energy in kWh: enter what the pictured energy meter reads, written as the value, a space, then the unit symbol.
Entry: 65.433 kWh
